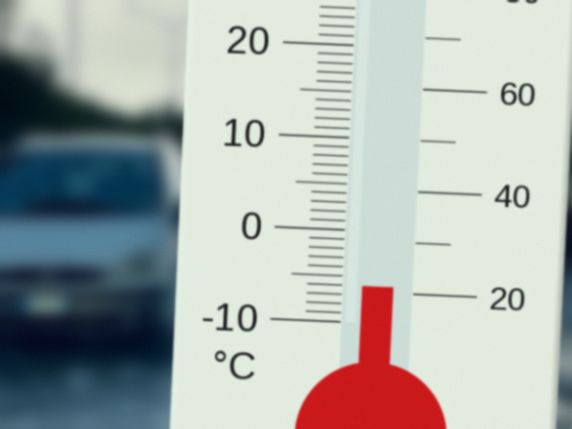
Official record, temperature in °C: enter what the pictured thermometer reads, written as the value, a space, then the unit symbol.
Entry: -6 °C
